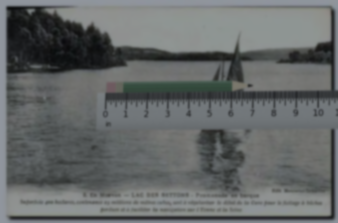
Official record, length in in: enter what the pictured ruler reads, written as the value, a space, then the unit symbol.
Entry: 7 in
